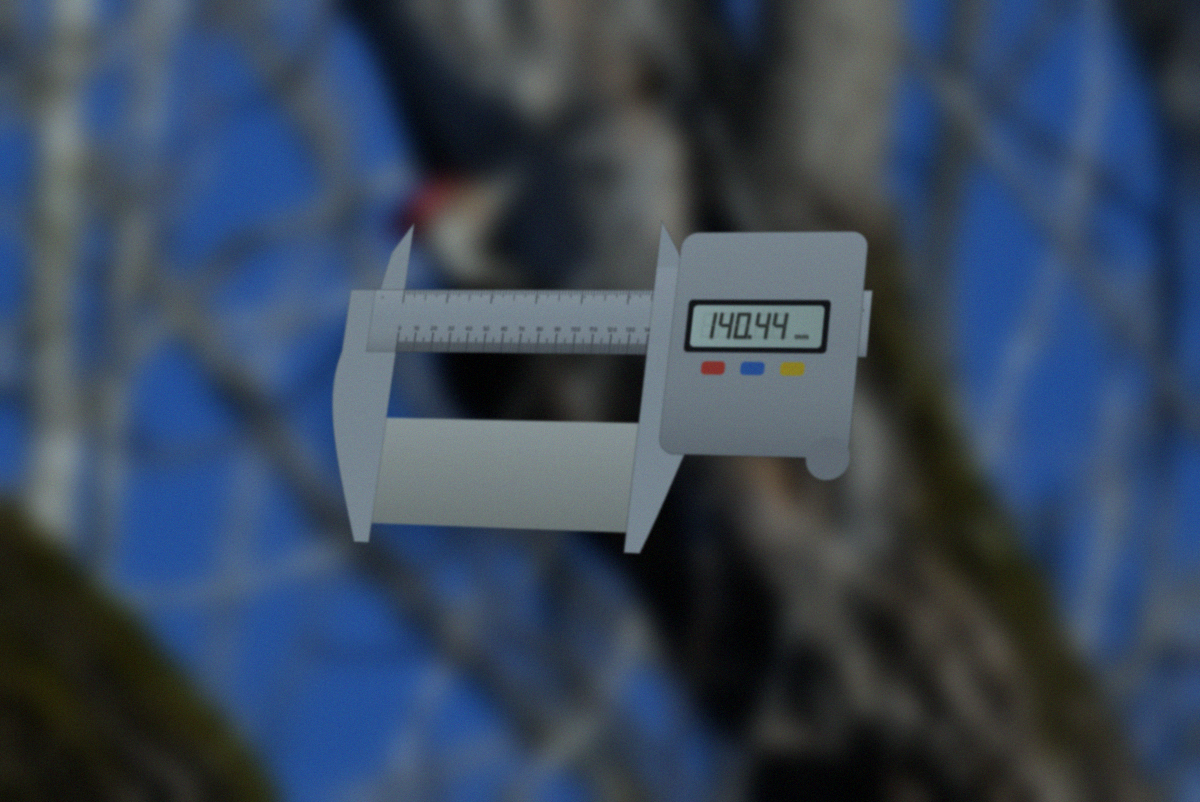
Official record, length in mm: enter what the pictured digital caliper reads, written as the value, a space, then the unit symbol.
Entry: 140.44 mm
